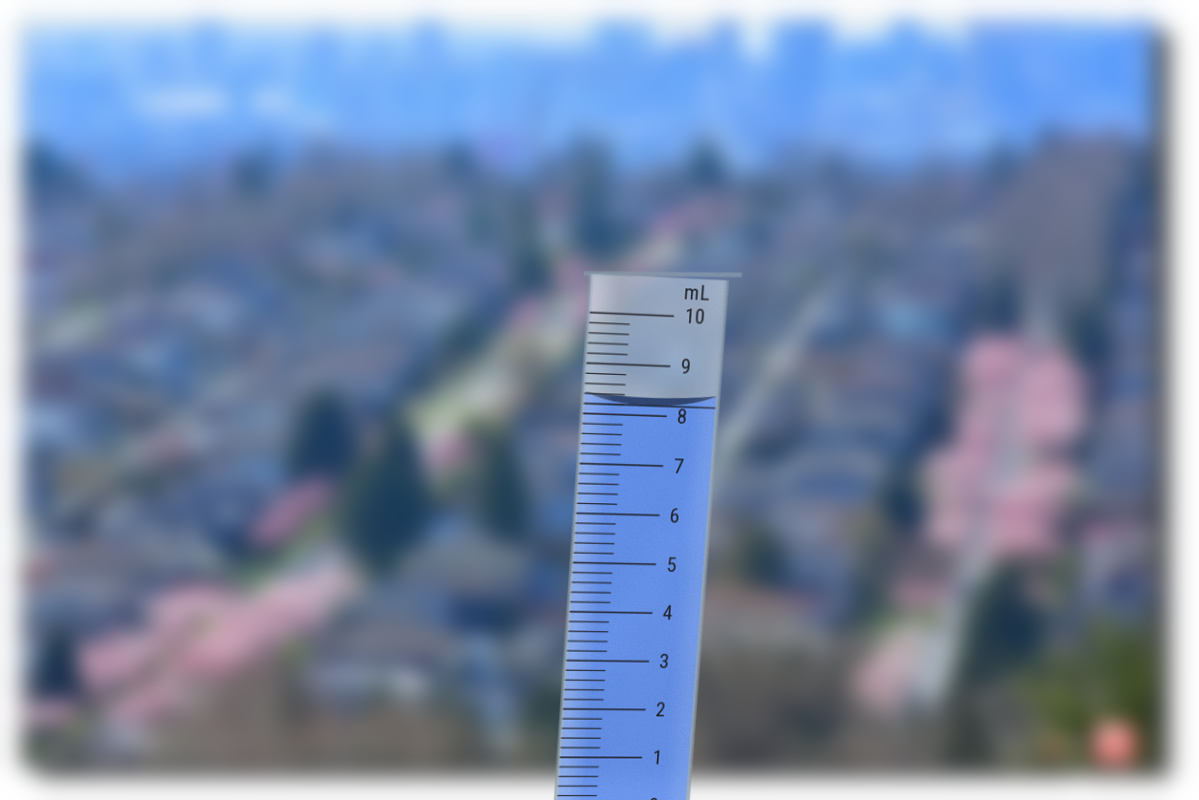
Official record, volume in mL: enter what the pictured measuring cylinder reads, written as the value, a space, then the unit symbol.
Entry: 8.2 mL
